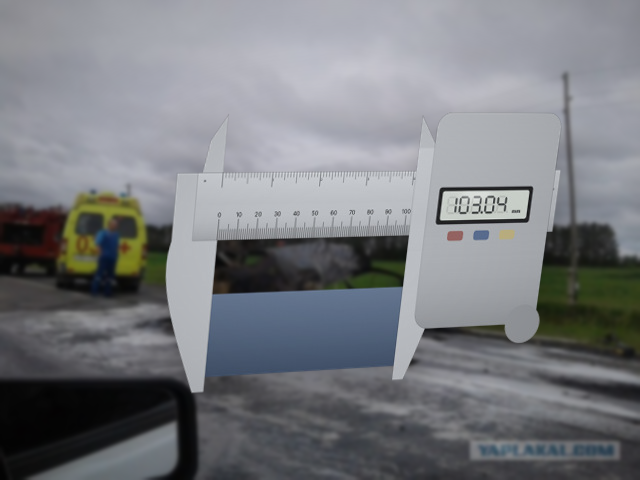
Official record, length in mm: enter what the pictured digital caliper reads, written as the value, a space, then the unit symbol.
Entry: 103.04 mm
